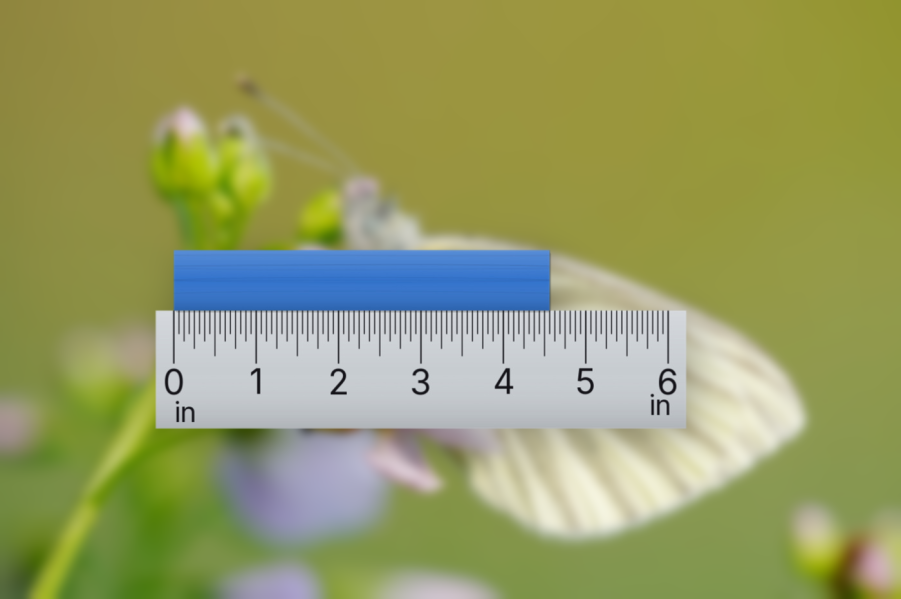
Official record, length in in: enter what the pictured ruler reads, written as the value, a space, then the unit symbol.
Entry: 4.5625 in
